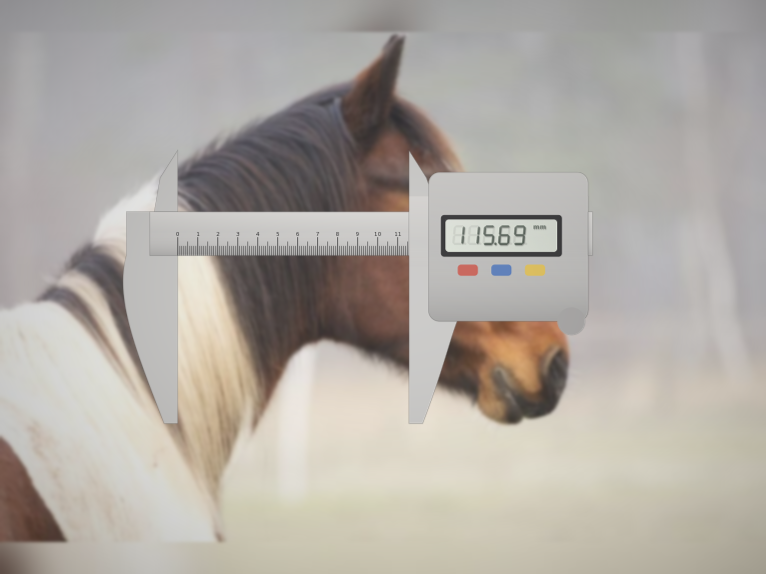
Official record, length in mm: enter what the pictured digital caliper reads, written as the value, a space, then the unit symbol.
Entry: 115.69 mm
